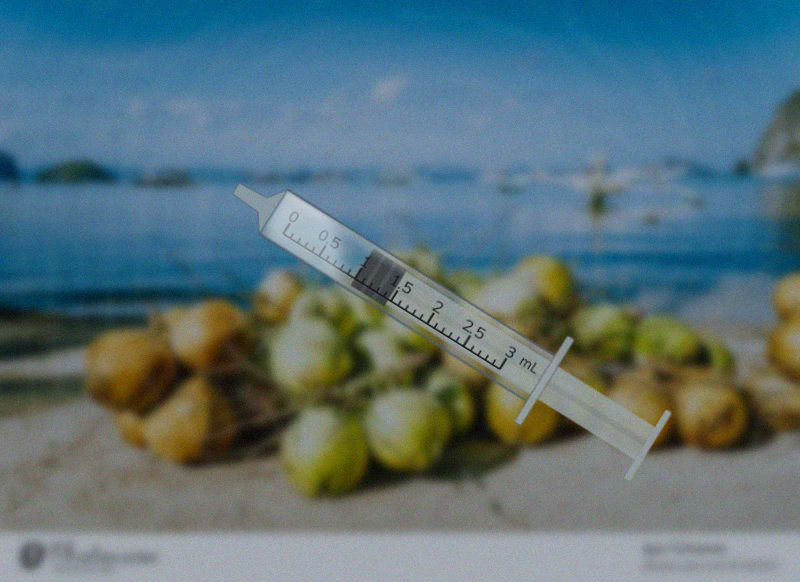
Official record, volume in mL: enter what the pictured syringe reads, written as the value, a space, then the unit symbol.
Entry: 1 mL
